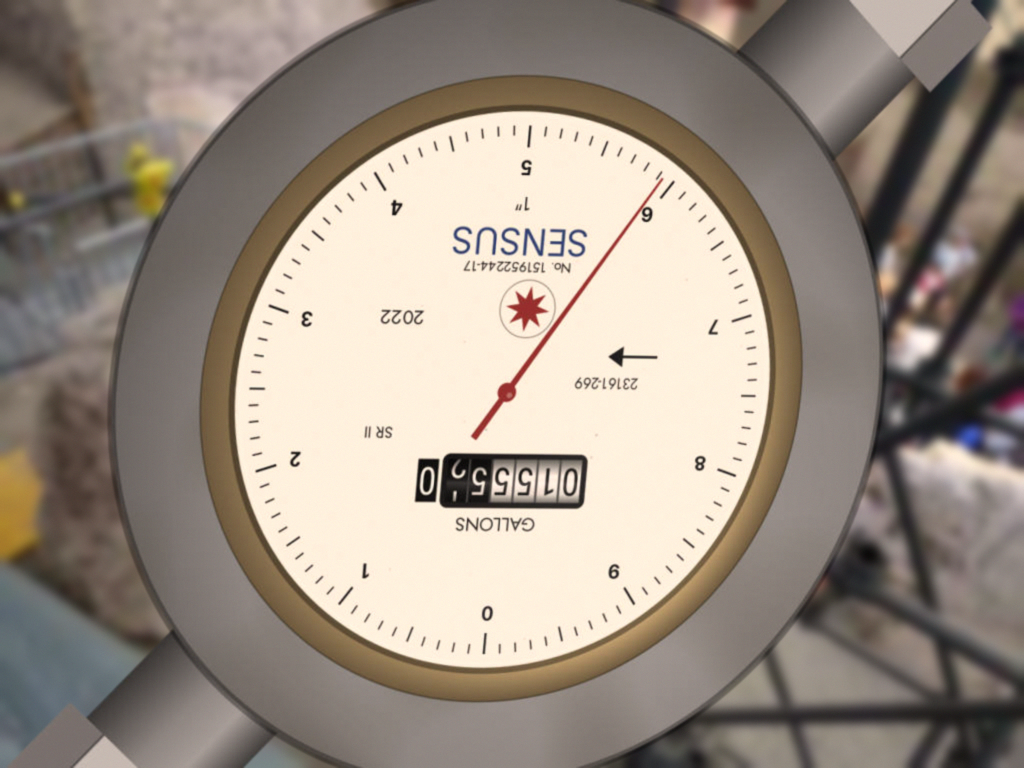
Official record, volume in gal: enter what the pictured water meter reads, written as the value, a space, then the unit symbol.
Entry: 155515.9 gal
